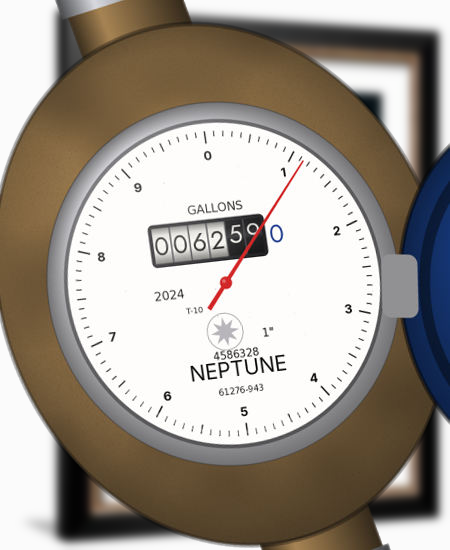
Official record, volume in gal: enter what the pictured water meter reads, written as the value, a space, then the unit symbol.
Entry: 62591.1 gal
